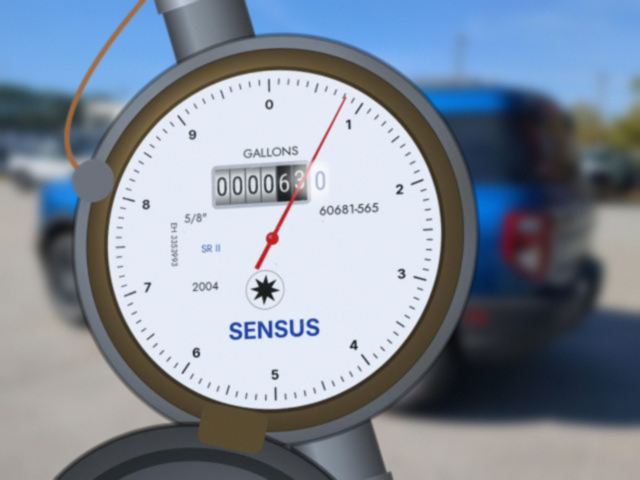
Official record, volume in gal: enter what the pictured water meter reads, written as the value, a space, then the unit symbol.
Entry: 630.8 gal
